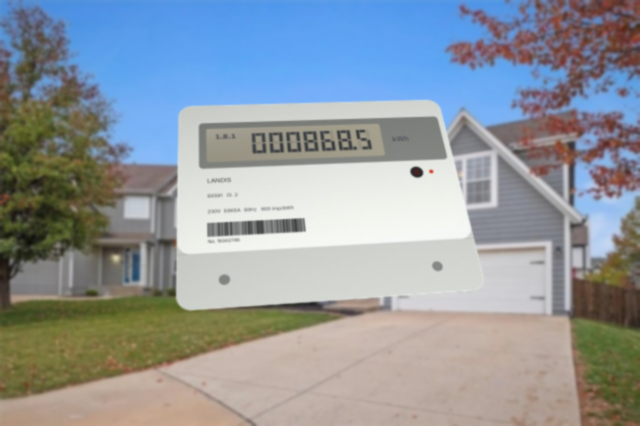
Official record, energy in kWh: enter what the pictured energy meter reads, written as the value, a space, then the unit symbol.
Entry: 868.5 kWh
